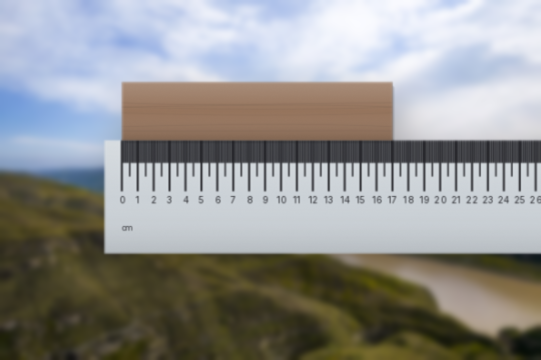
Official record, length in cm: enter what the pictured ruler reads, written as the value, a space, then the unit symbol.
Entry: 17 cm
